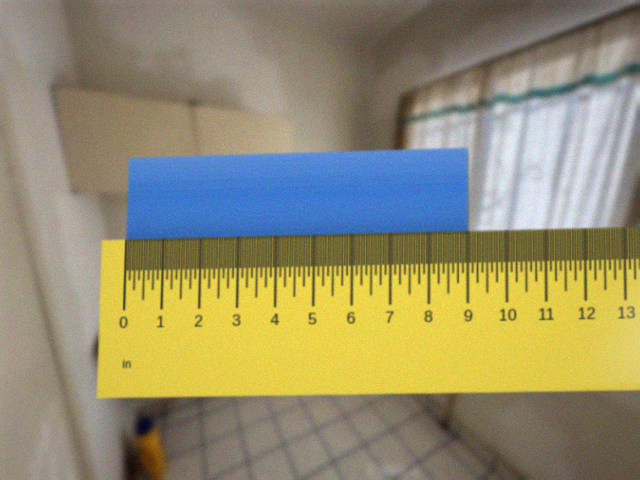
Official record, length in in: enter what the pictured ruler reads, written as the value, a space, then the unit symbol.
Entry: 9 in
